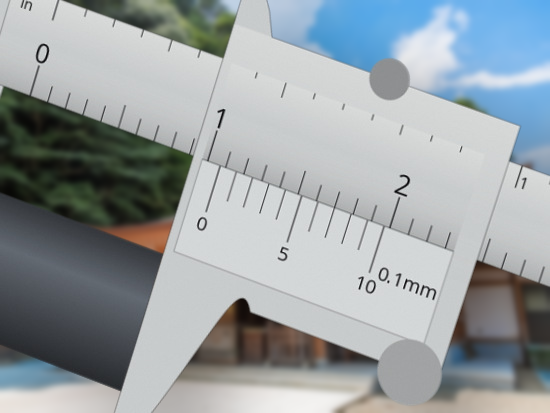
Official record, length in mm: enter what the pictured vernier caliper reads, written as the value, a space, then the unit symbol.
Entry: 10.7 mm
